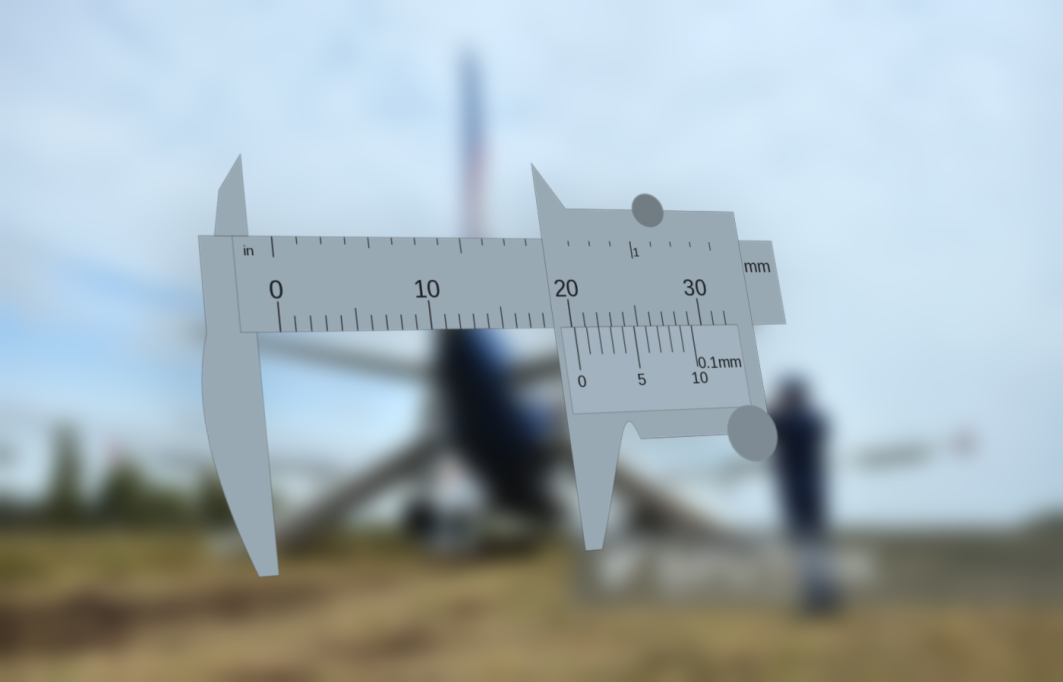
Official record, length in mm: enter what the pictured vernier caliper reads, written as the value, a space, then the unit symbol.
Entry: 20.2 mm
